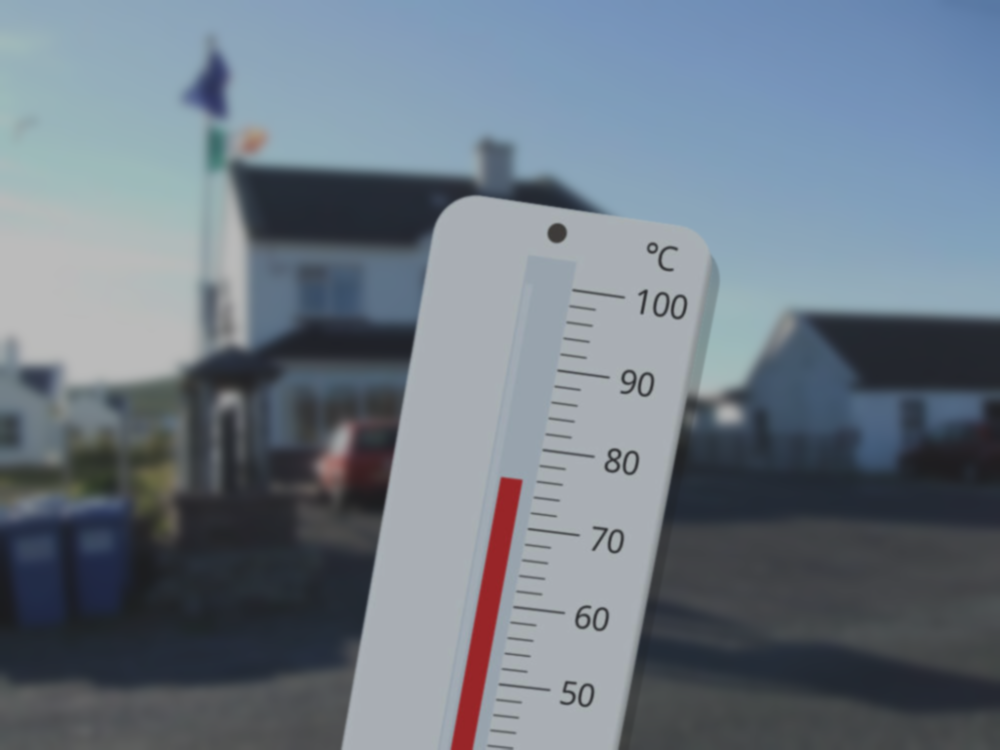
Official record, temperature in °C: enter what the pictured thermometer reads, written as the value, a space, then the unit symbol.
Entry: 76 °C
